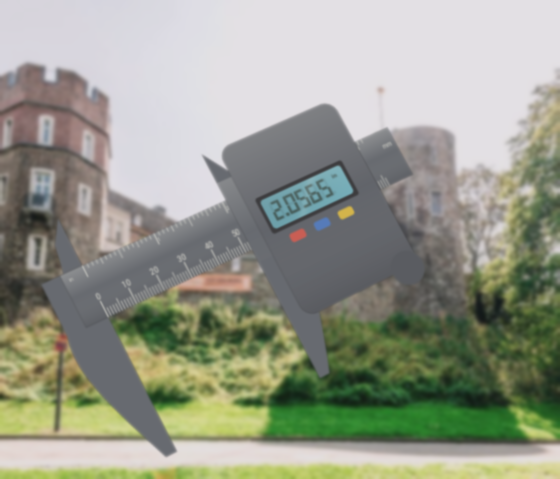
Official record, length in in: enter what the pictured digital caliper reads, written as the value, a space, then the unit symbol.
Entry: 2.0565 in
